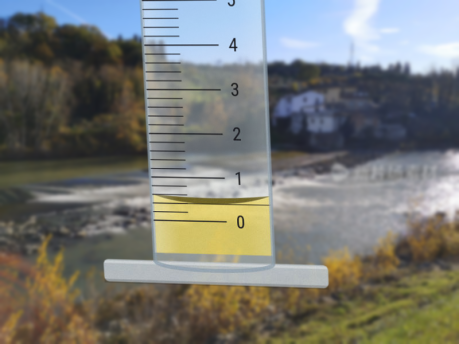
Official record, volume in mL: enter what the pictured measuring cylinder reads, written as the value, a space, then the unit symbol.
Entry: 0.4 mL
